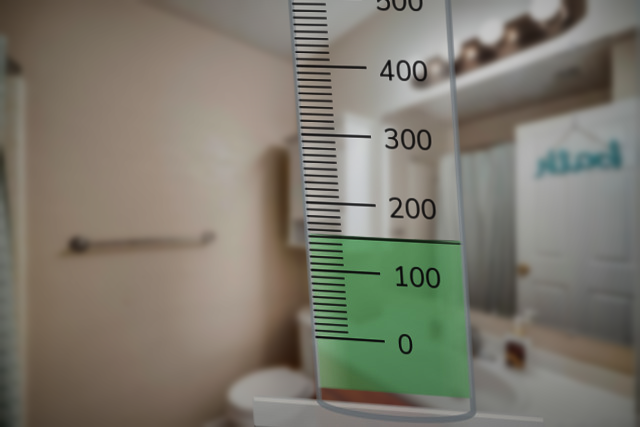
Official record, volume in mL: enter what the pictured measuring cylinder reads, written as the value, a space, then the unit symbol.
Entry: 150 mL
